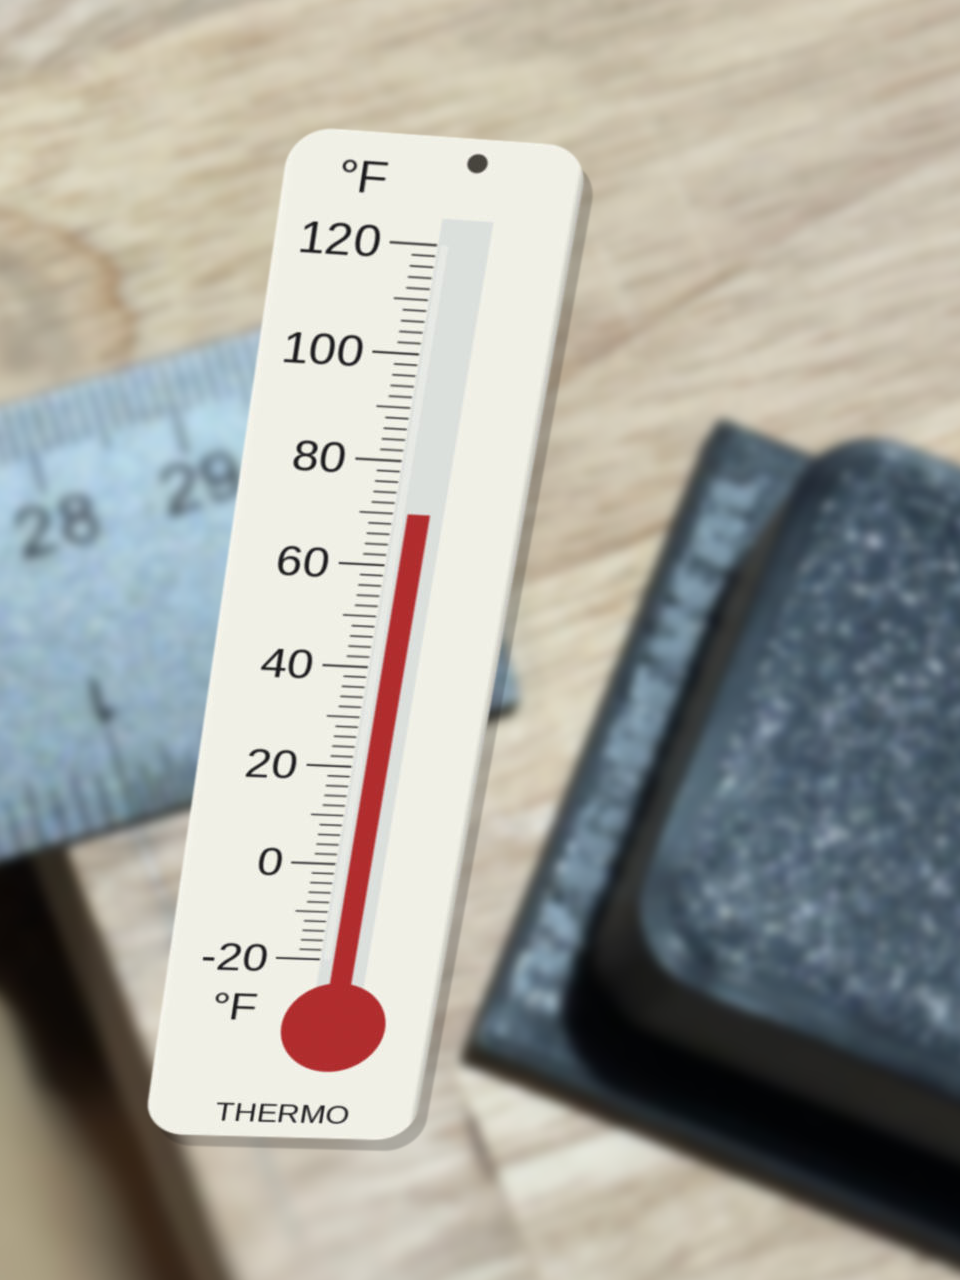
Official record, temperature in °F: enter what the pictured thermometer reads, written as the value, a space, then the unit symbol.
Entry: 70 °F
